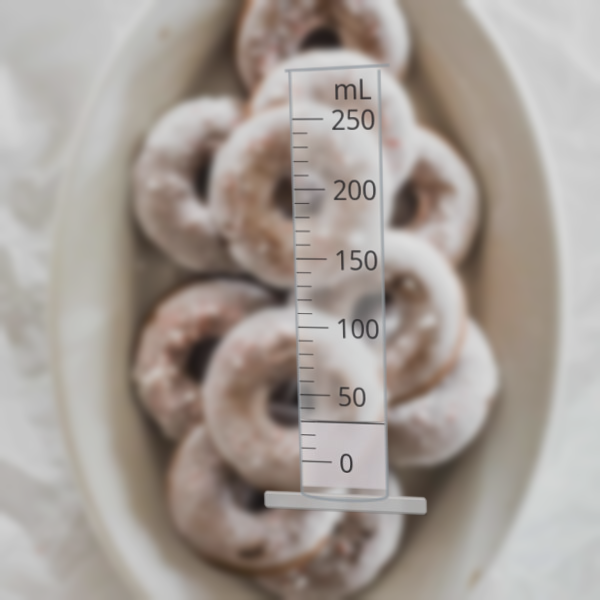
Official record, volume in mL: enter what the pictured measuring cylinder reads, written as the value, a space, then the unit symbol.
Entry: 30 mL
